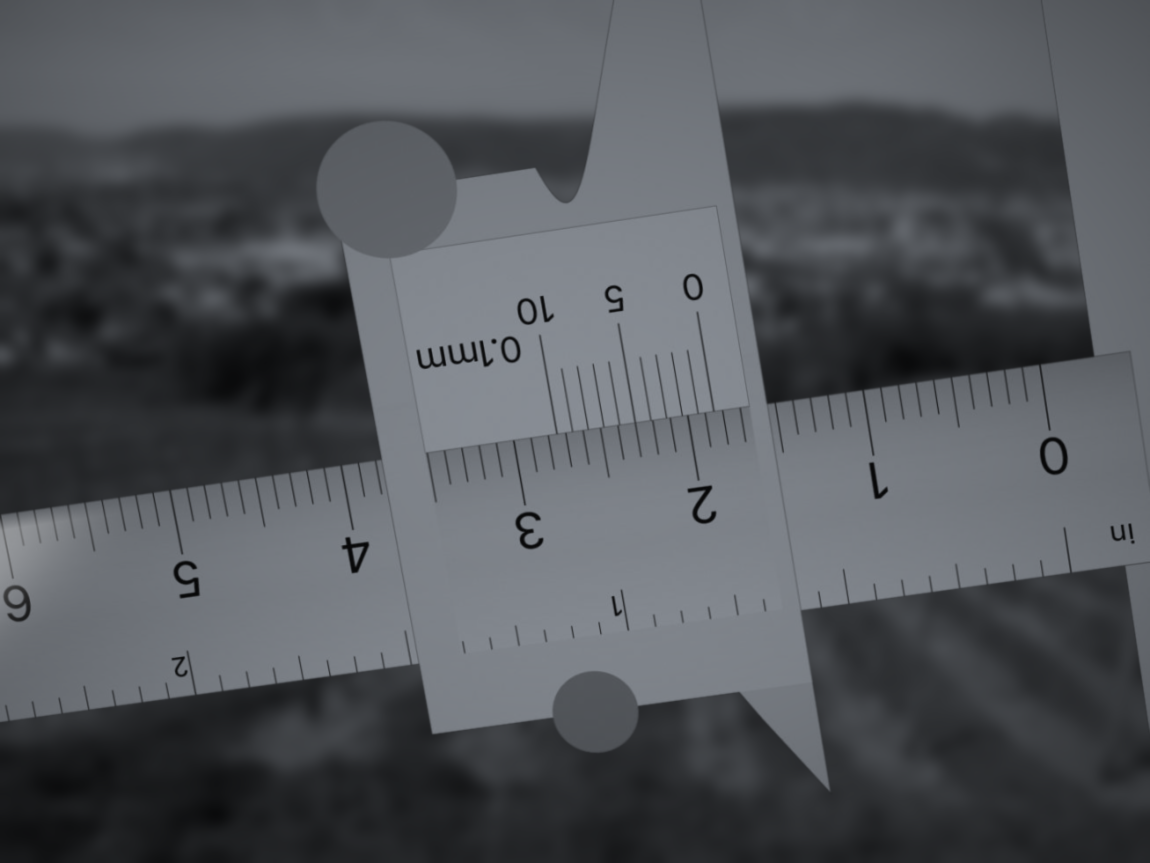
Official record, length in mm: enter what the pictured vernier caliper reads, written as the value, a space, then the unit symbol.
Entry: 18.5 mm
